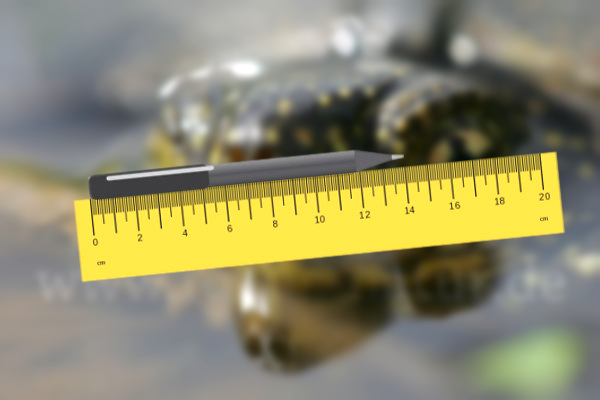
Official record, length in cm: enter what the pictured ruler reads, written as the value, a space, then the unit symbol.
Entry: 14 cm
